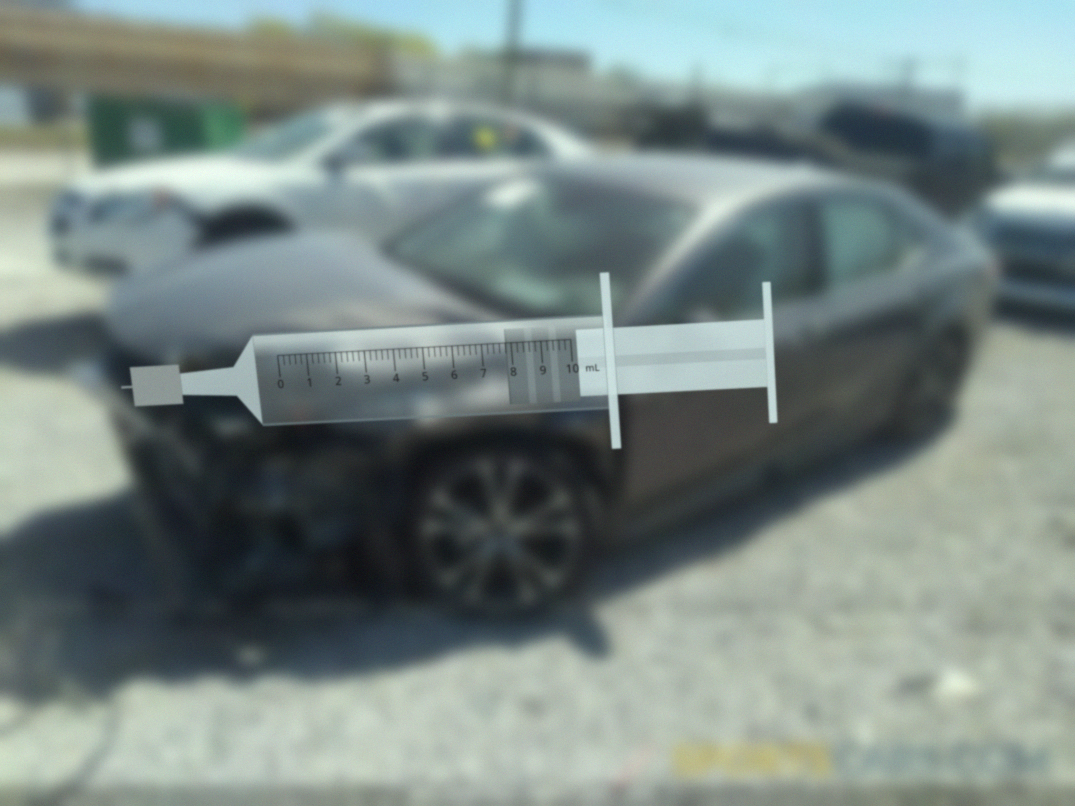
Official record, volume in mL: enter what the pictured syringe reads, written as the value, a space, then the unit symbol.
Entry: 7.8 mL
